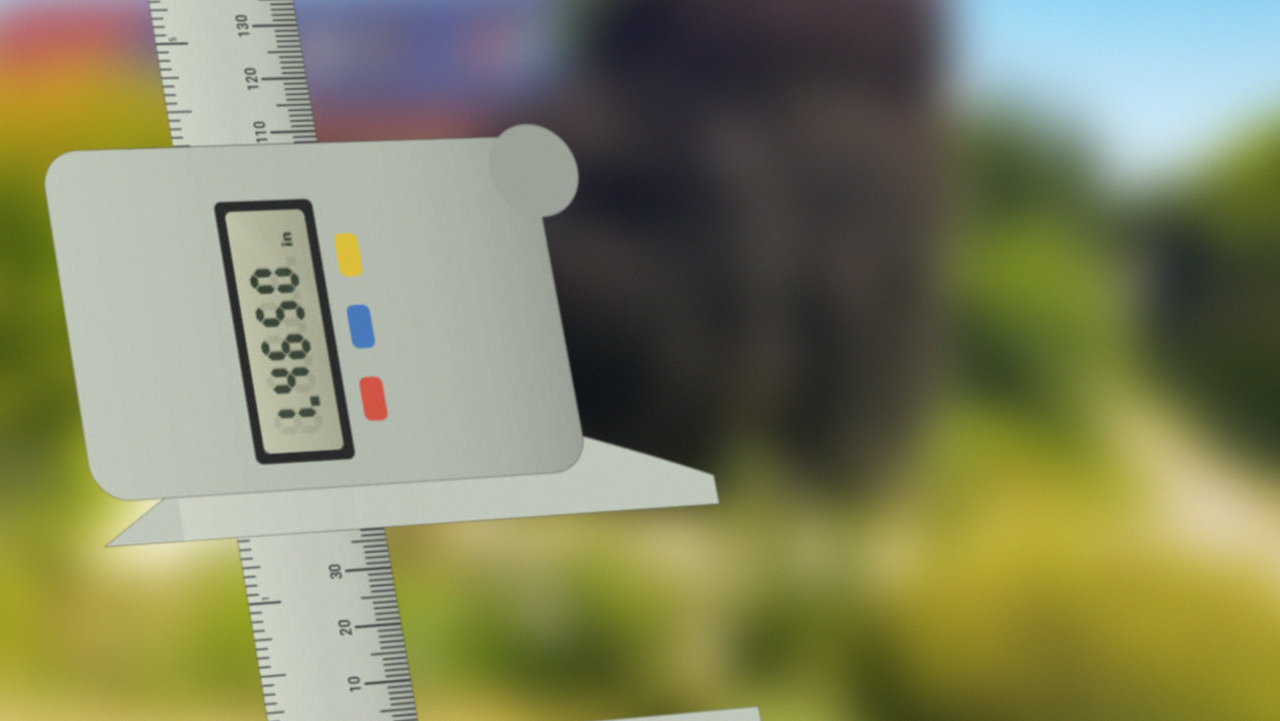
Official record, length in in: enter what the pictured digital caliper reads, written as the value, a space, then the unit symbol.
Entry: 1.4650 in
